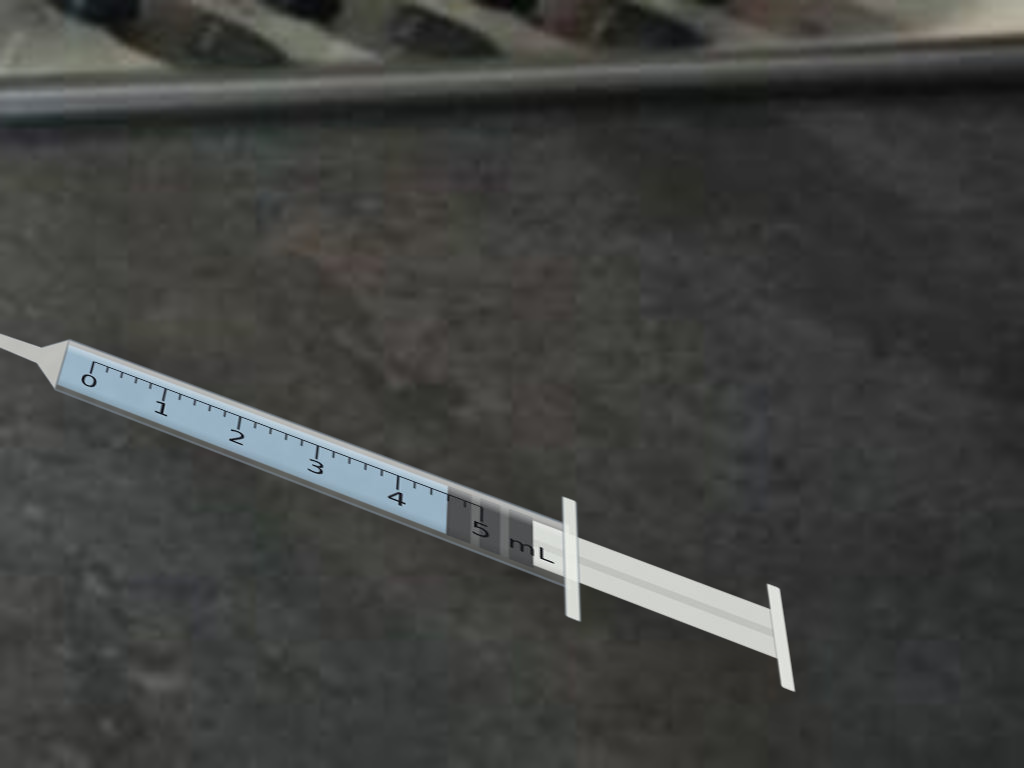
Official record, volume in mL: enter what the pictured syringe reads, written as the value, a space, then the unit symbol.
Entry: 4.6 mL
